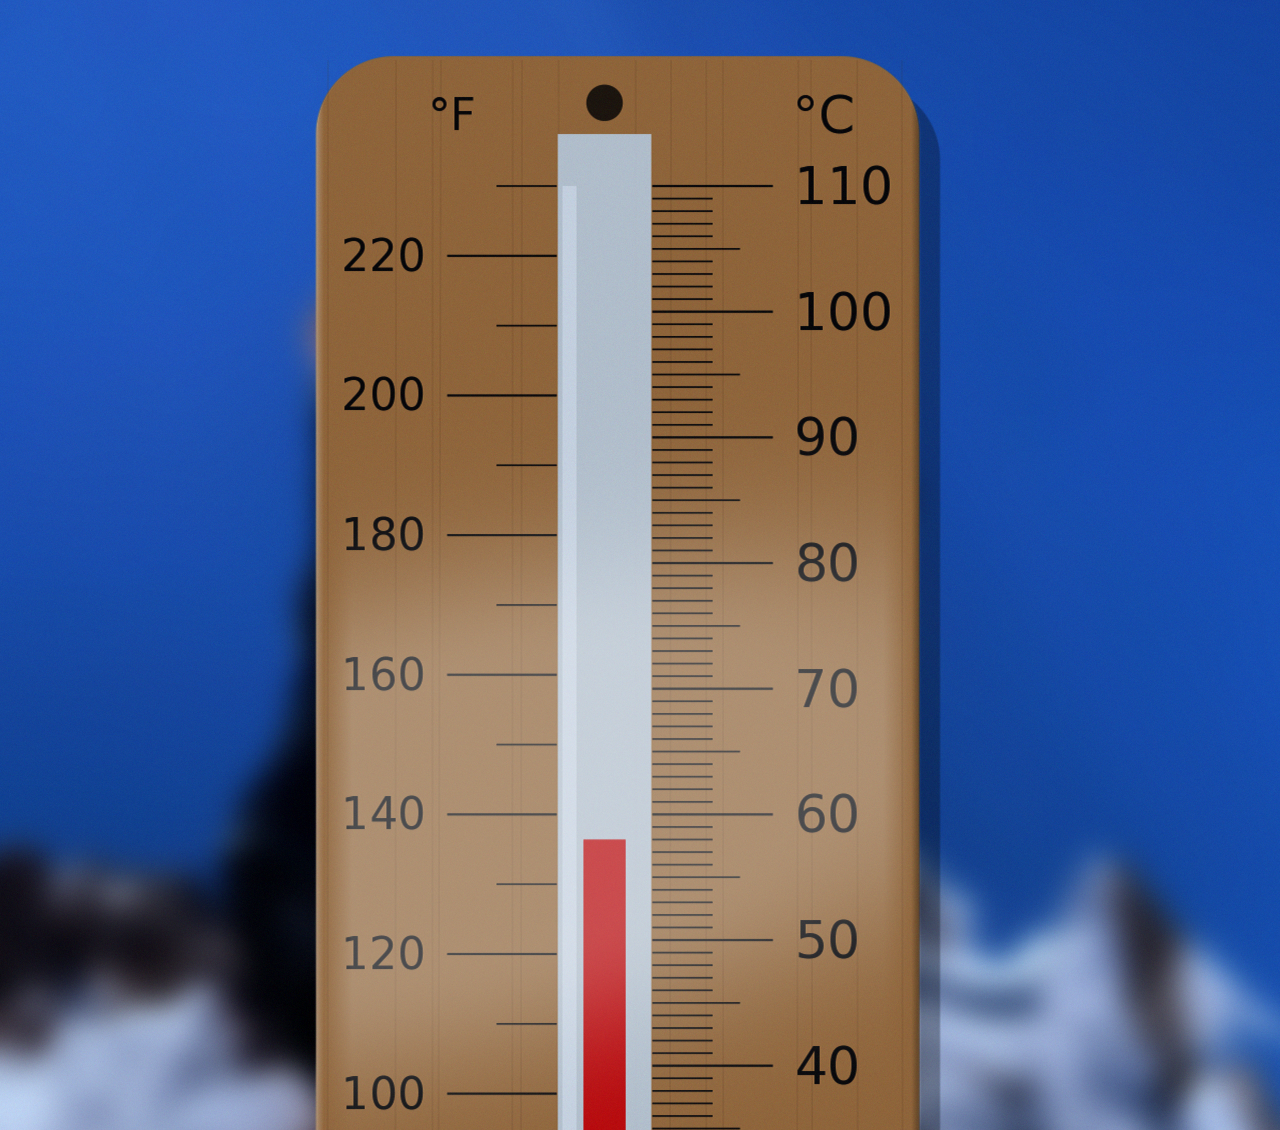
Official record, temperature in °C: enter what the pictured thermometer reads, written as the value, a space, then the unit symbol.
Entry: 58 °C
